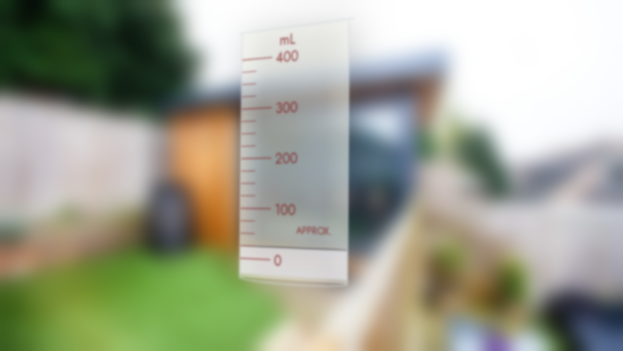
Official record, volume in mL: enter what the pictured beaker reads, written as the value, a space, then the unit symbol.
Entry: 25 mL
